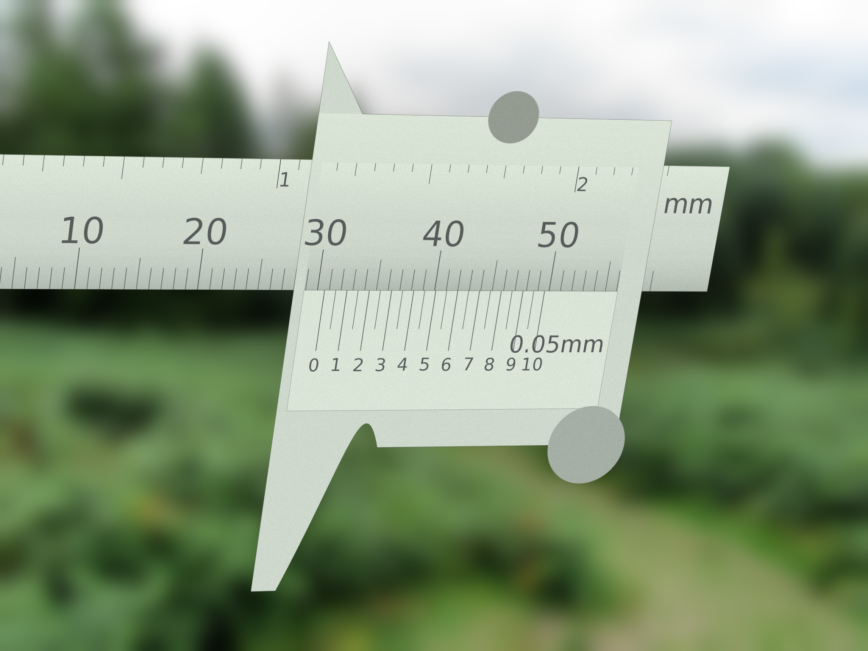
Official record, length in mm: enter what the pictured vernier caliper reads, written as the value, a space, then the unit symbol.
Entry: 30.6 mm
